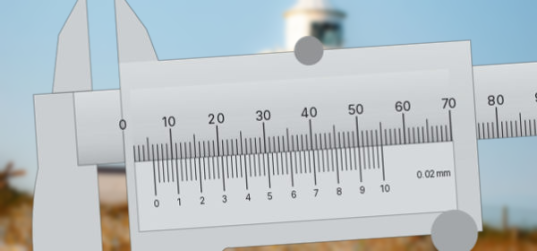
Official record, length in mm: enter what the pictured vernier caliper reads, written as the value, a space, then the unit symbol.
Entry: 6.0 mm
